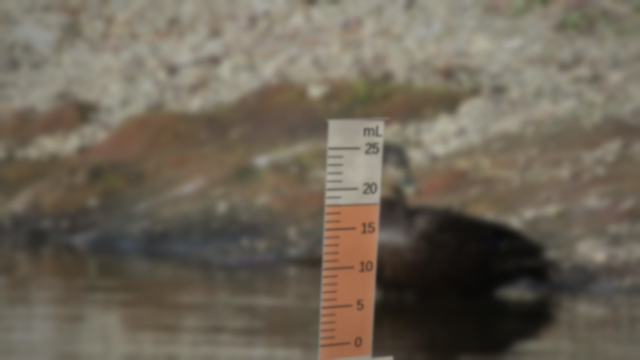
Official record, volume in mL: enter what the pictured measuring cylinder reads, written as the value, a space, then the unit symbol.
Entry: 18 mL
